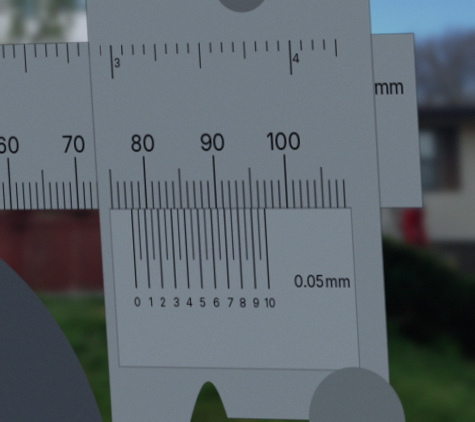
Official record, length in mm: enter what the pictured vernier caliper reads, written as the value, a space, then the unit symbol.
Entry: 77.8 mm
